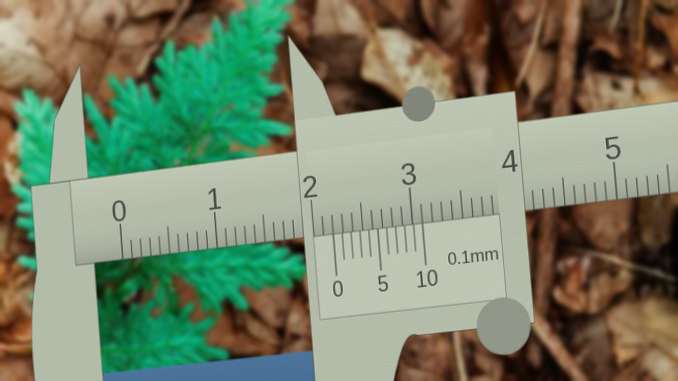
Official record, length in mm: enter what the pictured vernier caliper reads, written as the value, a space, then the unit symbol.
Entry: 22.0 mm
